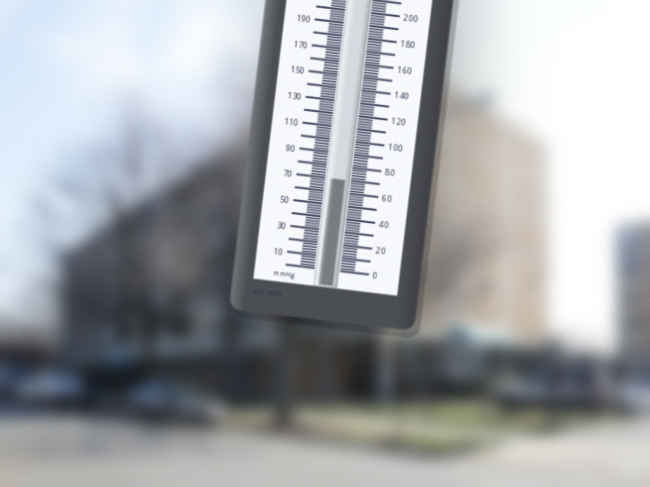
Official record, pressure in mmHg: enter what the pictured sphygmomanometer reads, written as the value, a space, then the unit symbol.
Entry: 70 mmHg
